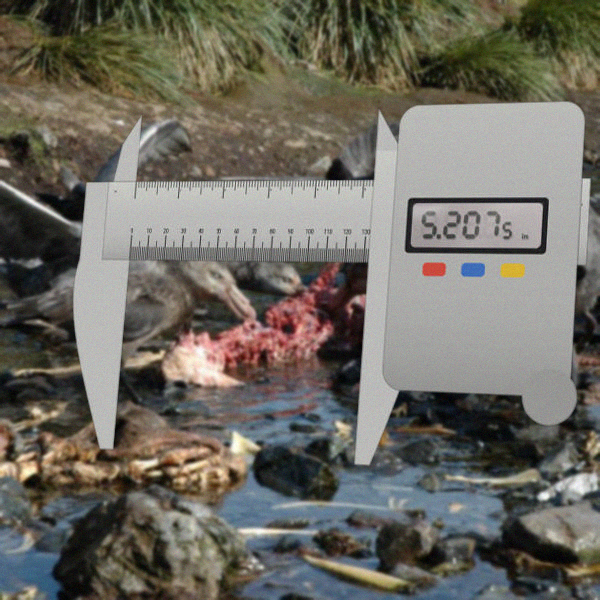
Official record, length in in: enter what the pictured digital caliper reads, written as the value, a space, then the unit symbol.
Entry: 5.2075 in
